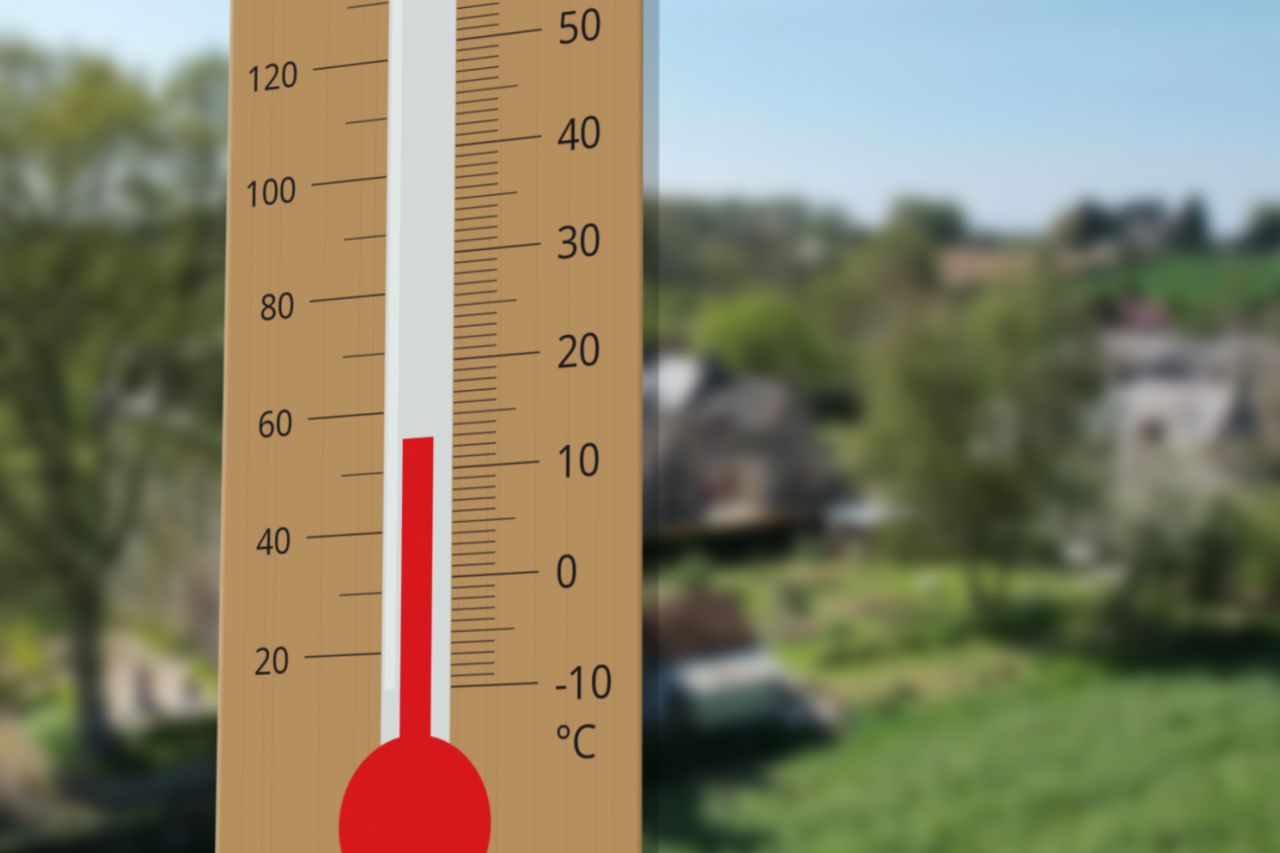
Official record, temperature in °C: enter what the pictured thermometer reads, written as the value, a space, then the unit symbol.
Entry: 13 °C
